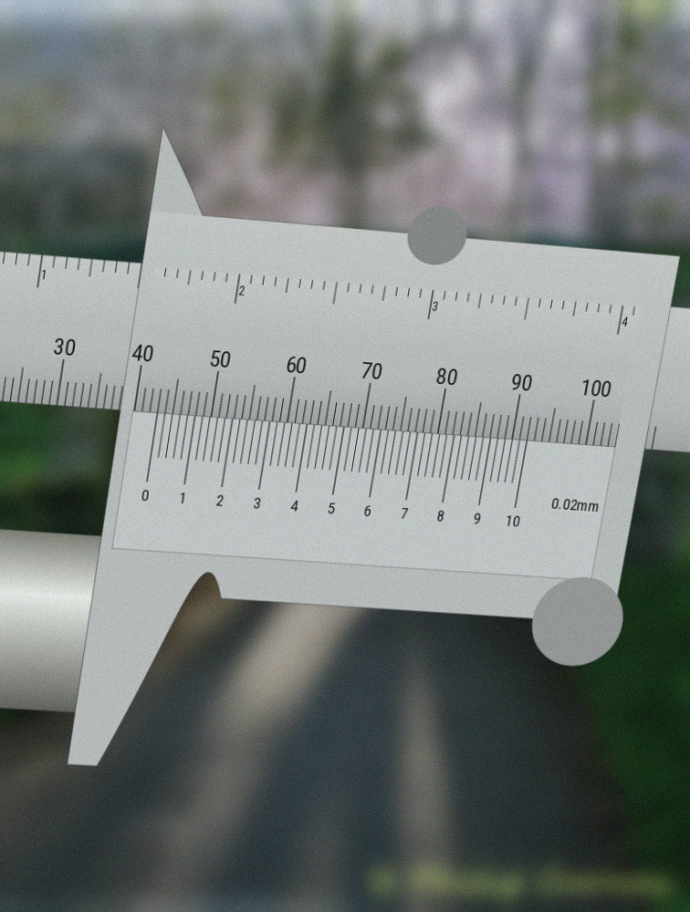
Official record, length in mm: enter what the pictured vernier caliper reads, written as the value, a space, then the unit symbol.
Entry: 43.0 mm
